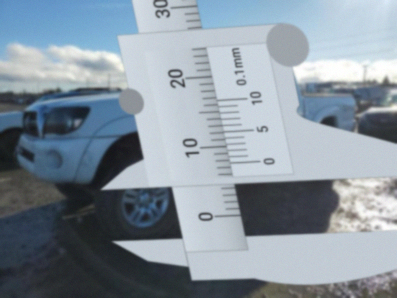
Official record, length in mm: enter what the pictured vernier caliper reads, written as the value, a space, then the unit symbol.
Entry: 7.6 mm
